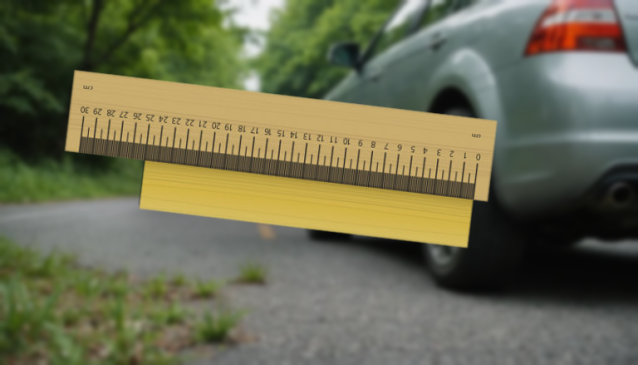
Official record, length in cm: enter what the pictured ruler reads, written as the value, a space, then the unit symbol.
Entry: 25 cm
